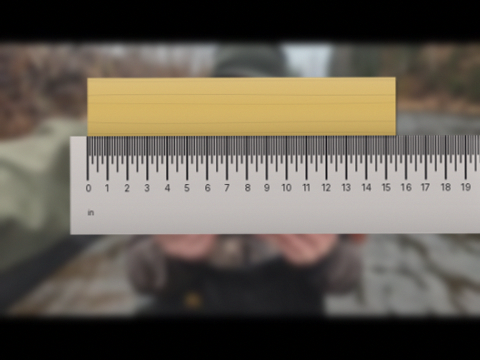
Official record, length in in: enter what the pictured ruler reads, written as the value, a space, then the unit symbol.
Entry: 15.5 in
